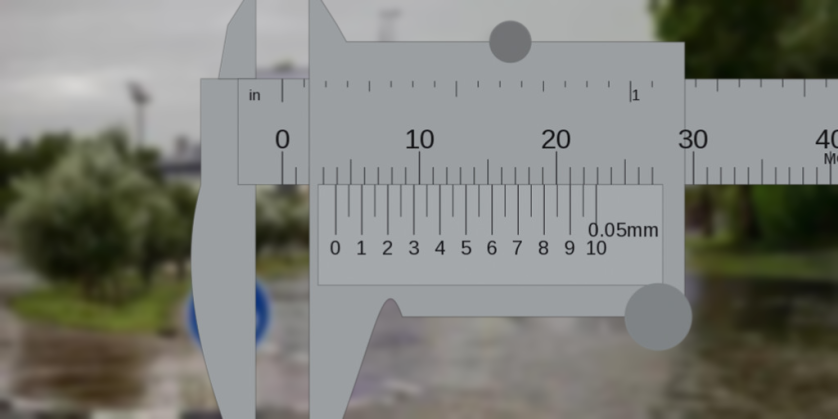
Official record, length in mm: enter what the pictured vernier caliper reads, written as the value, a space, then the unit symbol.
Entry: 3.9 mm
